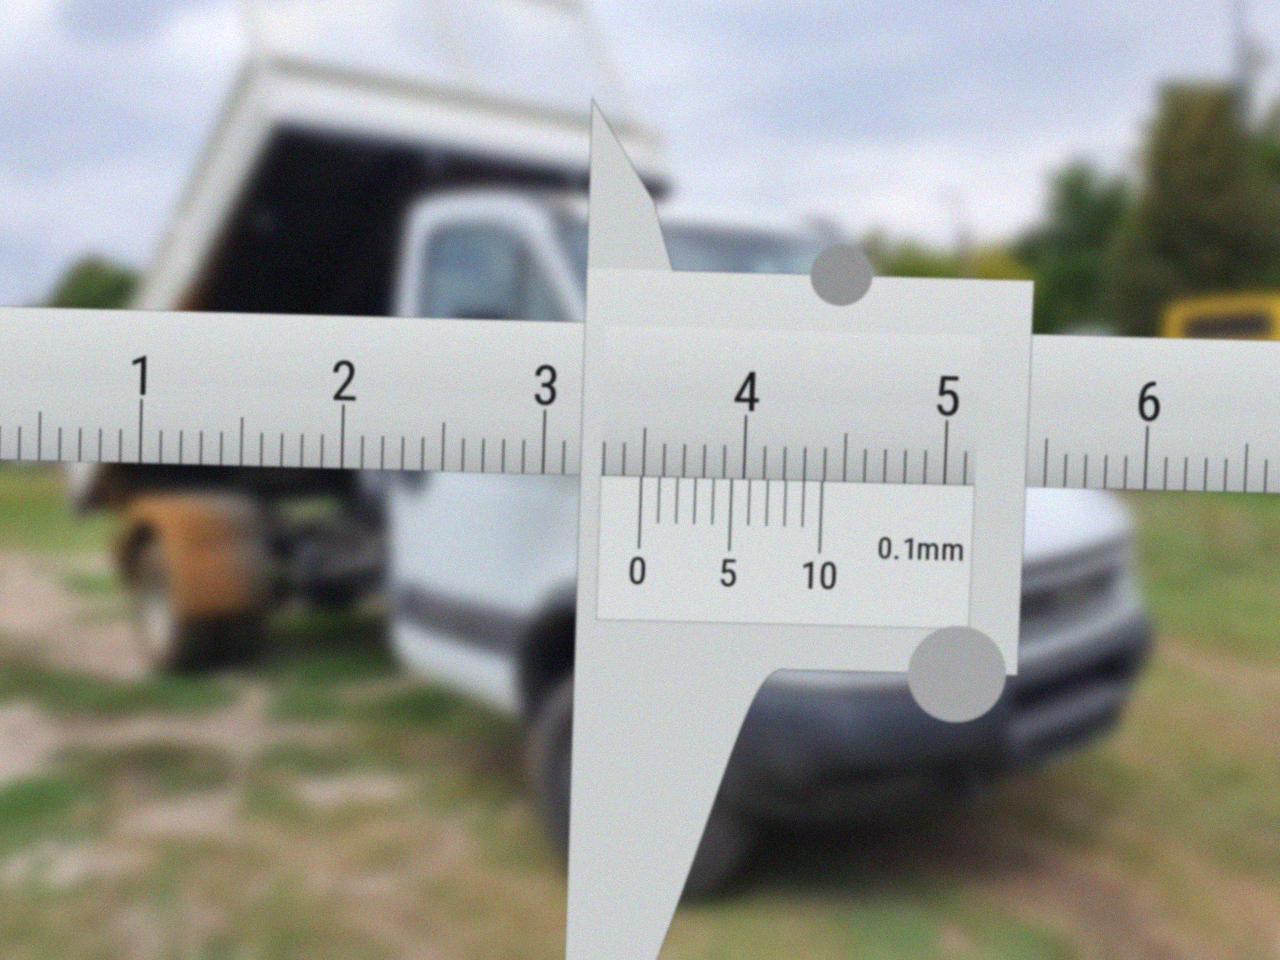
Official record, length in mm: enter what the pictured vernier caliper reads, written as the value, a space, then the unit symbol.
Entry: 34.9 mm
